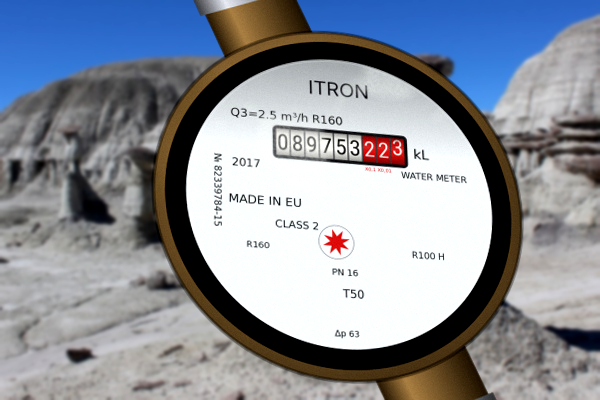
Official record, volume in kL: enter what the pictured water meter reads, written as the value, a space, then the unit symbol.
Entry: 89753.223 kL
